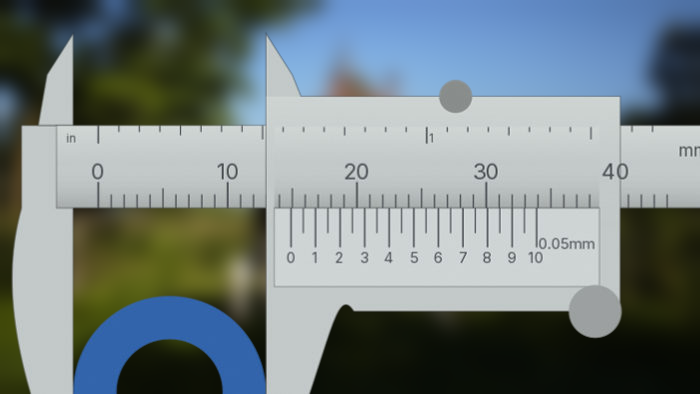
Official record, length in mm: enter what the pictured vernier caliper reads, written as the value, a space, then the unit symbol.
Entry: 14.9 mm
